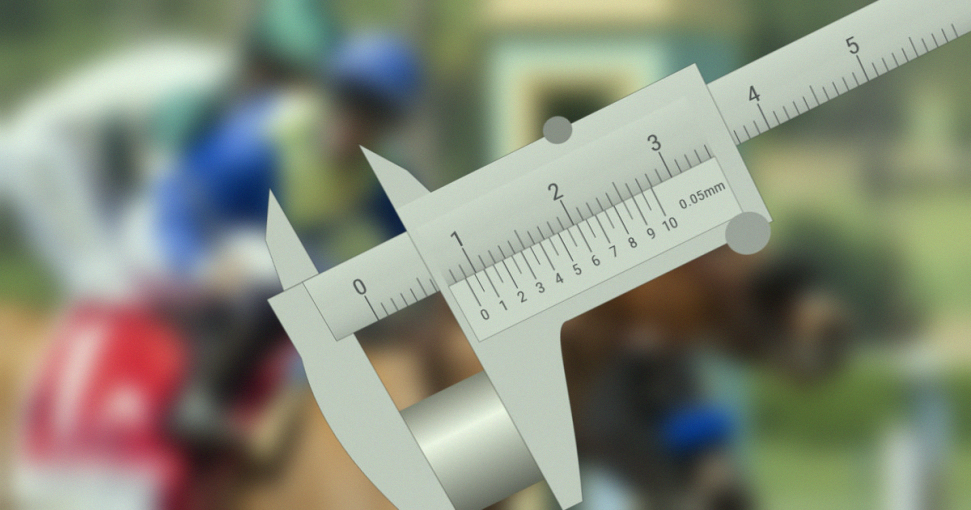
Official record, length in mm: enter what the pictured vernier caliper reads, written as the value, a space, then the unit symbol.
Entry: 8.9 mm
